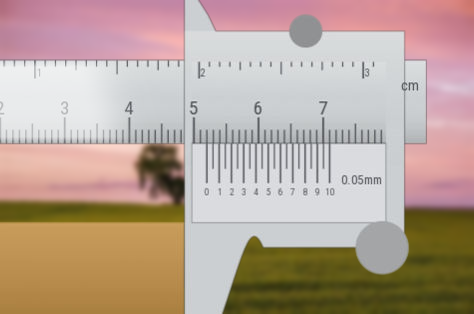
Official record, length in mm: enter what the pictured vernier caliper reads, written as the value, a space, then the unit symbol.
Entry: 52.0 mm
